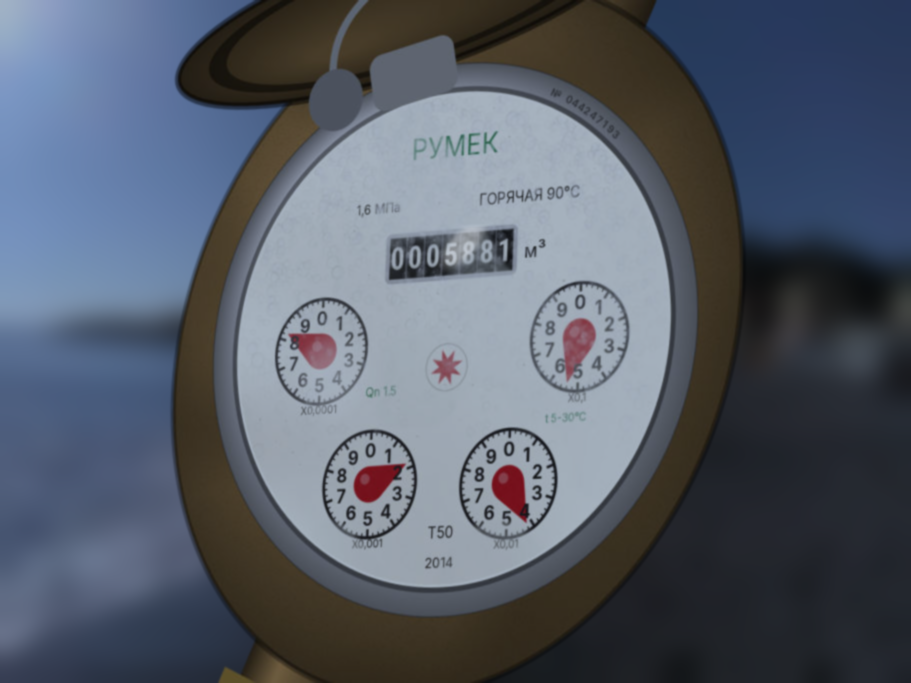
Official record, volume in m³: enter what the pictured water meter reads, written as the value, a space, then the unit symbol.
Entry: 5881.5418 m³
